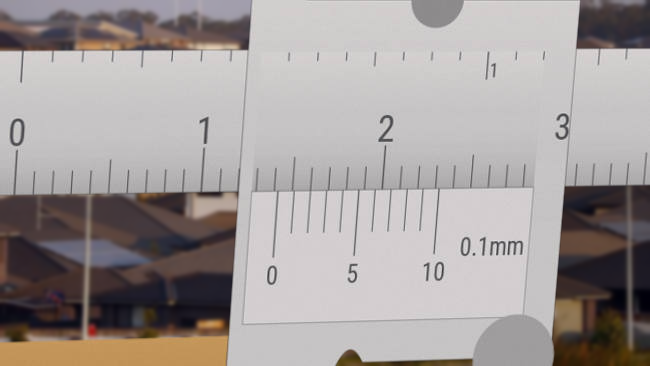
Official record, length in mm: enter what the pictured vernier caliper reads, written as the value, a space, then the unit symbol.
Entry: 14.2 mm
